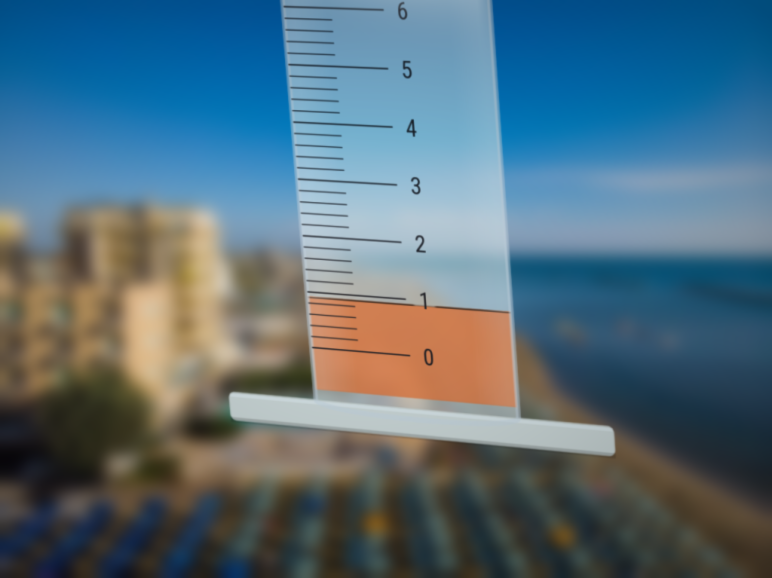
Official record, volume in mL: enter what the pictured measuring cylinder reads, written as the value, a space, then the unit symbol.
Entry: 0.9 mL
